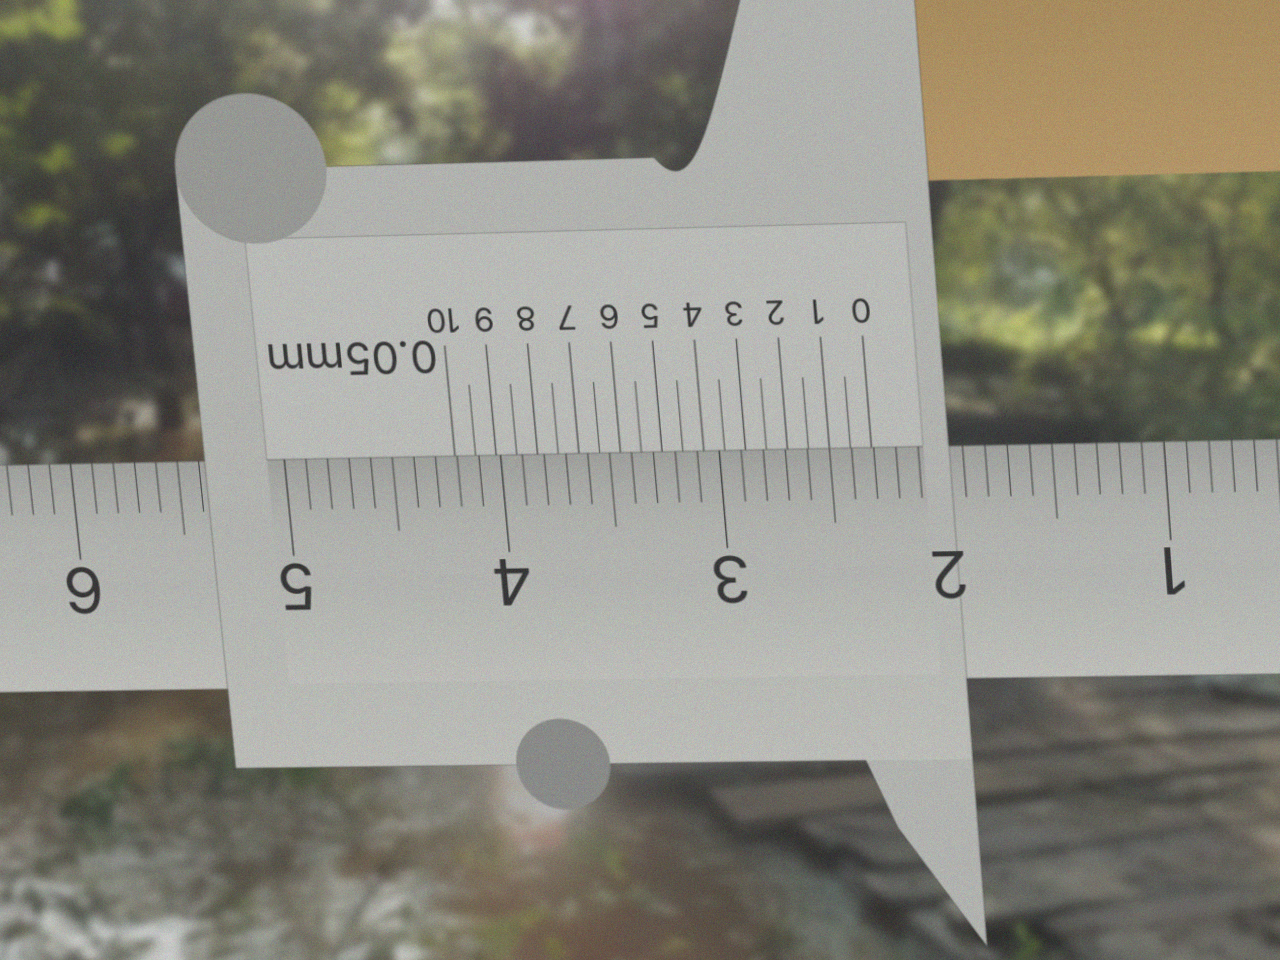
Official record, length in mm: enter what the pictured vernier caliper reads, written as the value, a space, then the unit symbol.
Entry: 23.1 mm
